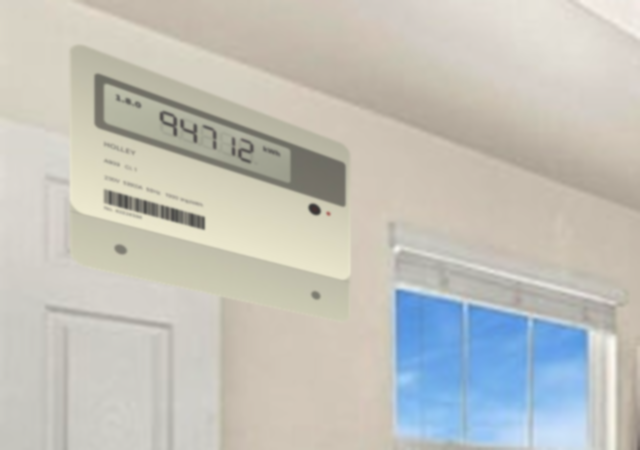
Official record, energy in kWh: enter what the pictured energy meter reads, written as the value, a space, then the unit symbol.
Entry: 94712 kWh
